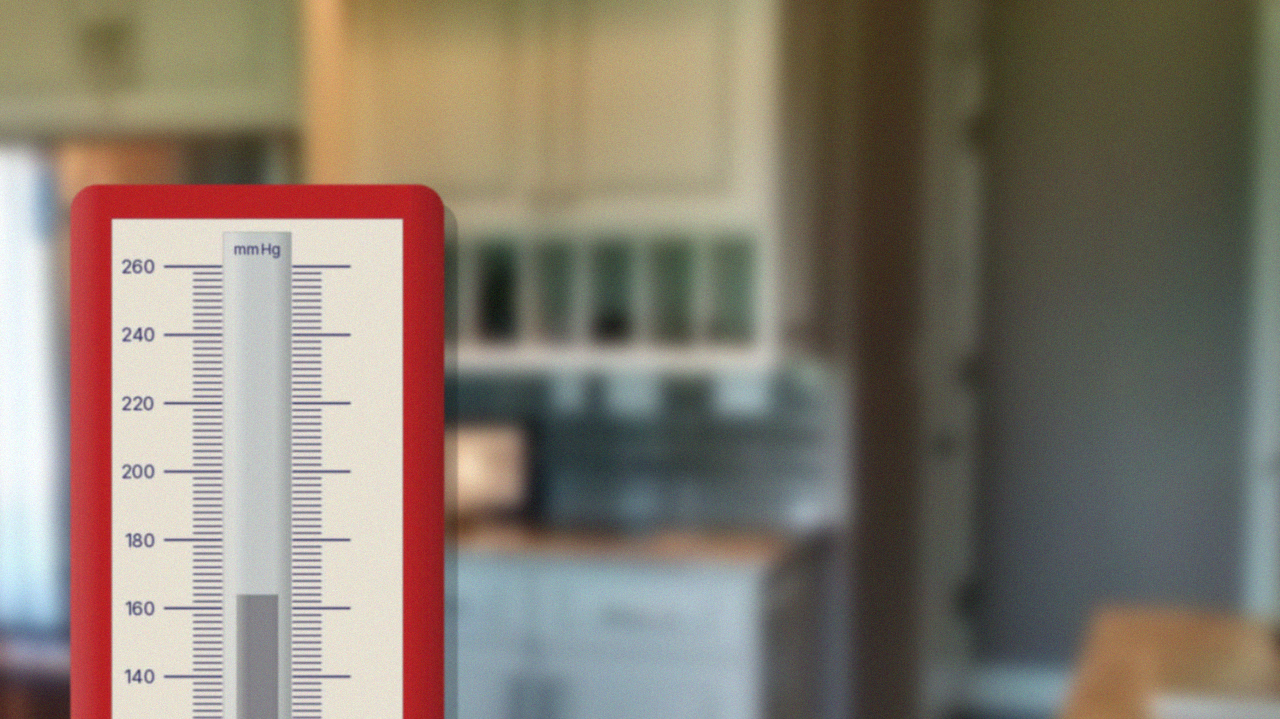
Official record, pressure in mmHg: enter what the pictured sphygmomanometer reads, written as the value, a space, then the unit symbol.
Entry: 164 mmHg
